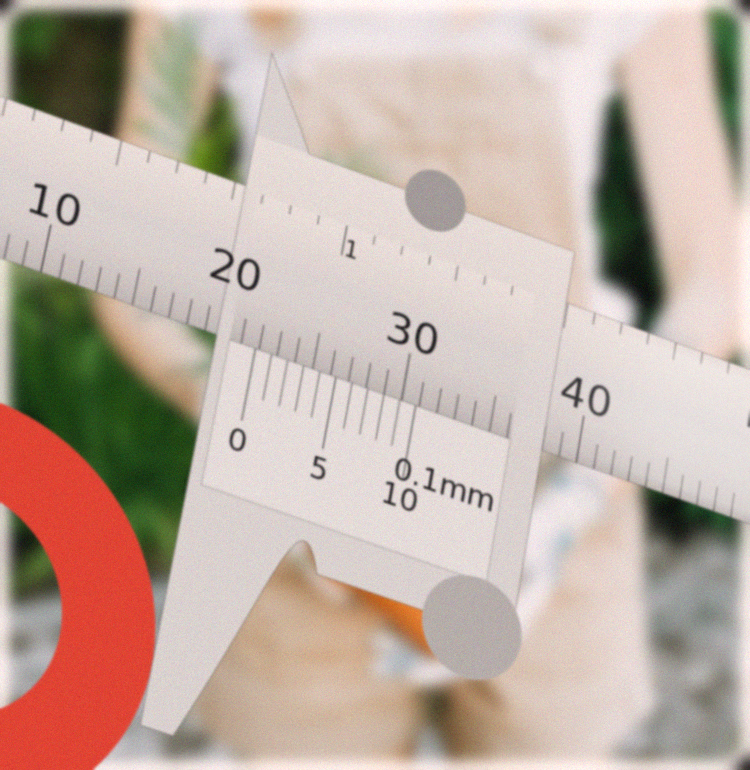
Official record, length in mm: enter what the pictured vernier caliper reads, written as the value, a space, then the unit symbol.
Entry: 21.8 mm
